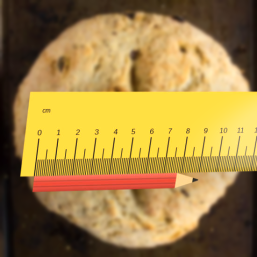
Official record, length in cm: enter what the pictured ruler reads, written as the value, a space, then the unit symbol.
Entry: 9 cm
